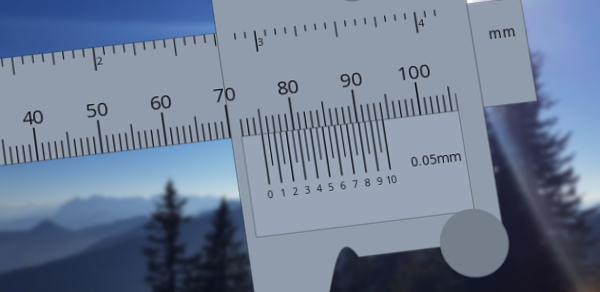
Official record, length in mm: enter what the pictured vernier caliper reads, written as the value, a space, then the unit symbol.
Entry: 75.0 mm
